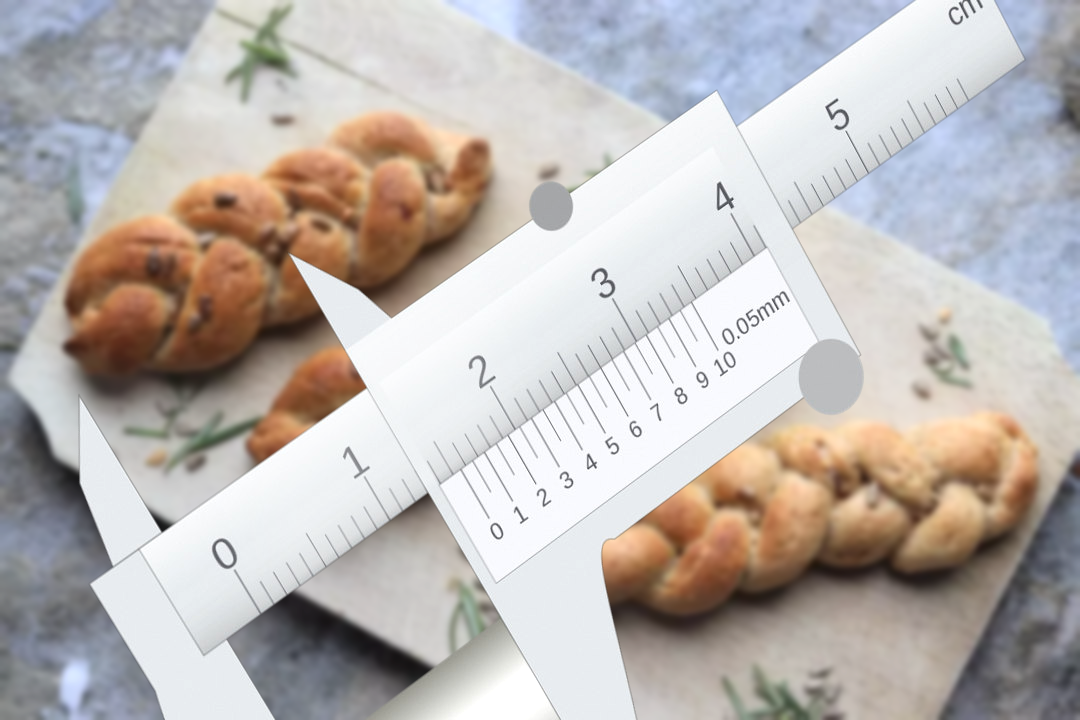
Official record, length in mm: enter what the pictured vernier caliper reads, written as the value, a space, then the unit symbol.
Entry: 15.6 mm
